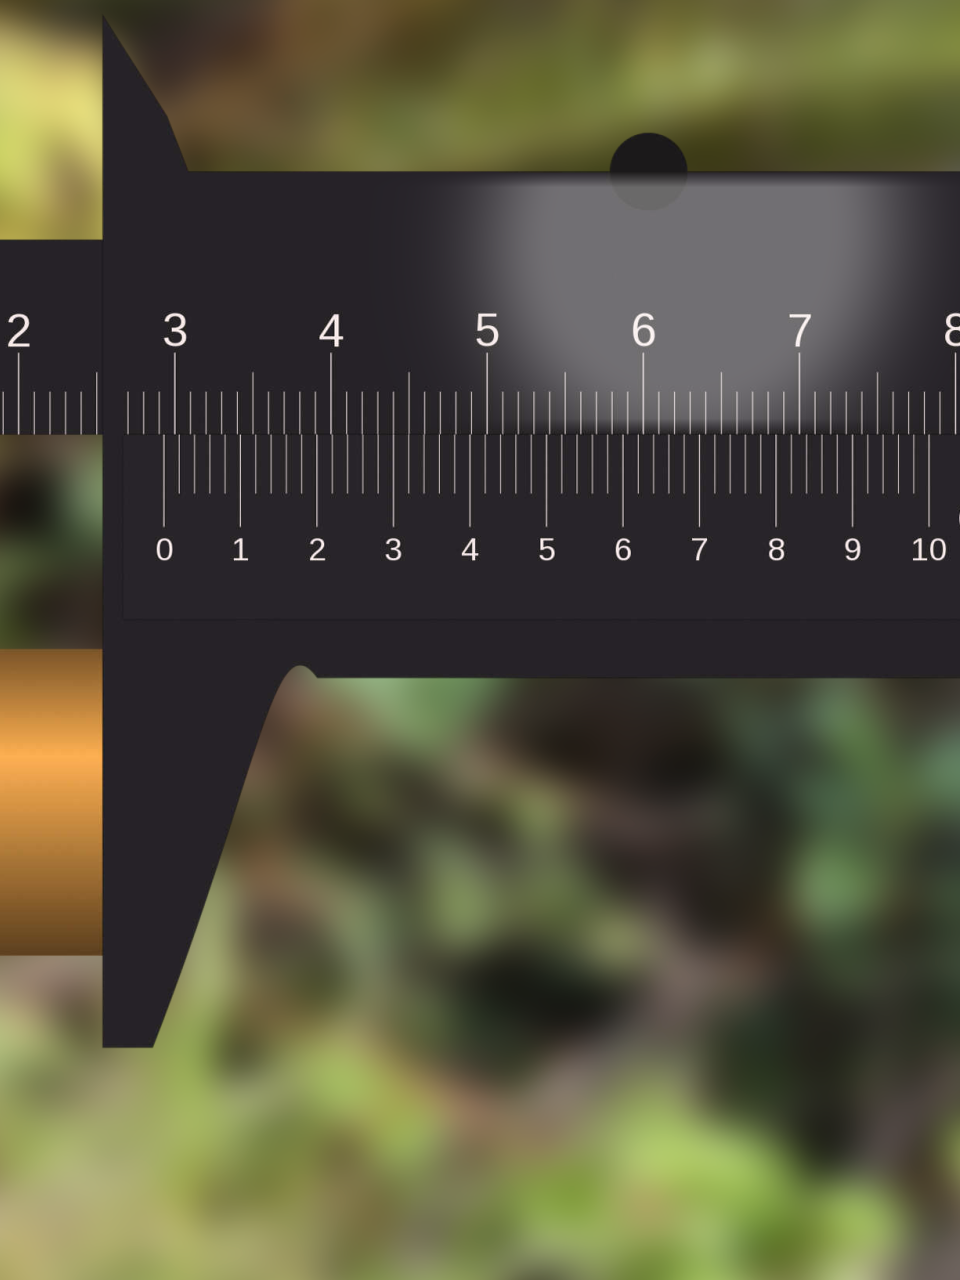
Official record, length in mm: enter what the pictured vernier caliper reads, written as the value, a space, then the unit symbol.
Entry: 29.3 mm
